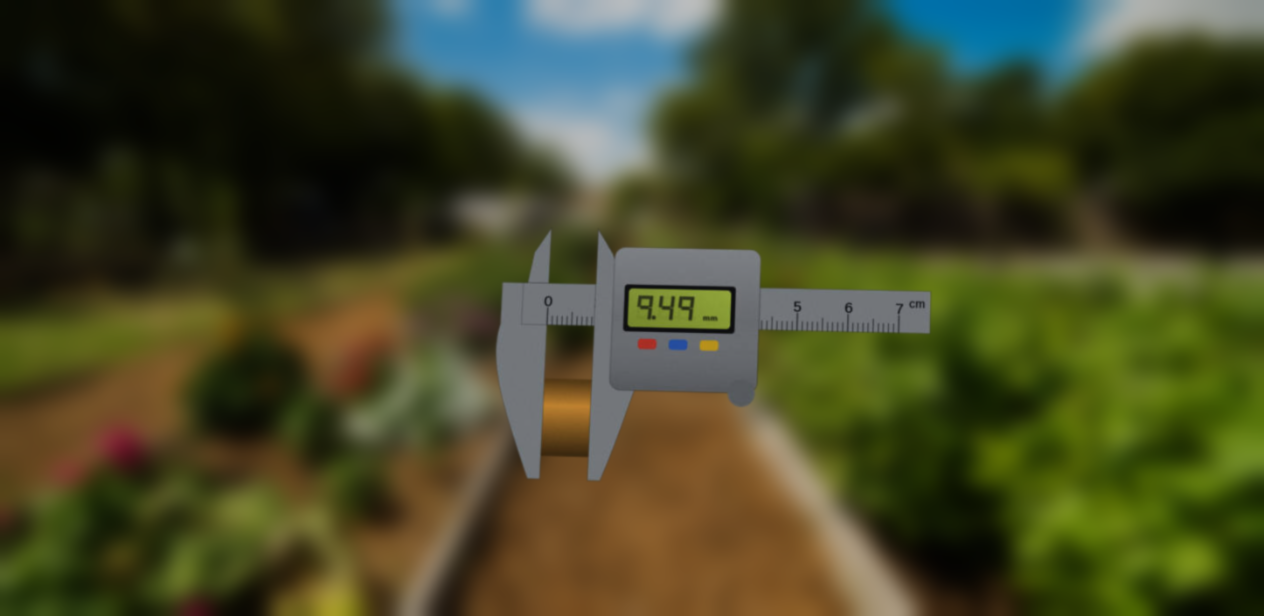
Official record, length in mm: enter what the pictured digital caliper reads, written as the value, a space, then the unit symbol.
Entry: 9.49 mm
